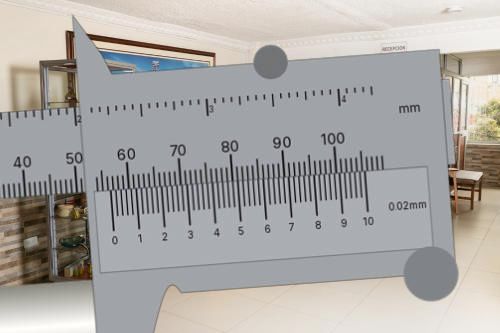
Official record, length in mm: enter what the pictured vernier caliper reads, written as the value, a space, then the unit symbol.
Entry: 56.5 mm
